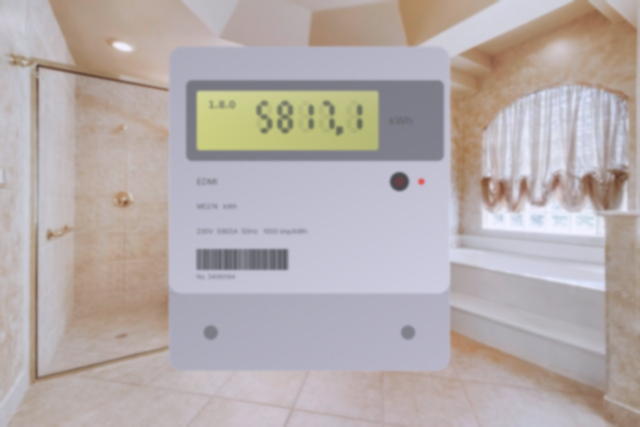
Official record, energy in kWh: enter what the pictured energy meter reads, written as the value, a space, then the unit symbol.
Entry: 5817.1 kWh
